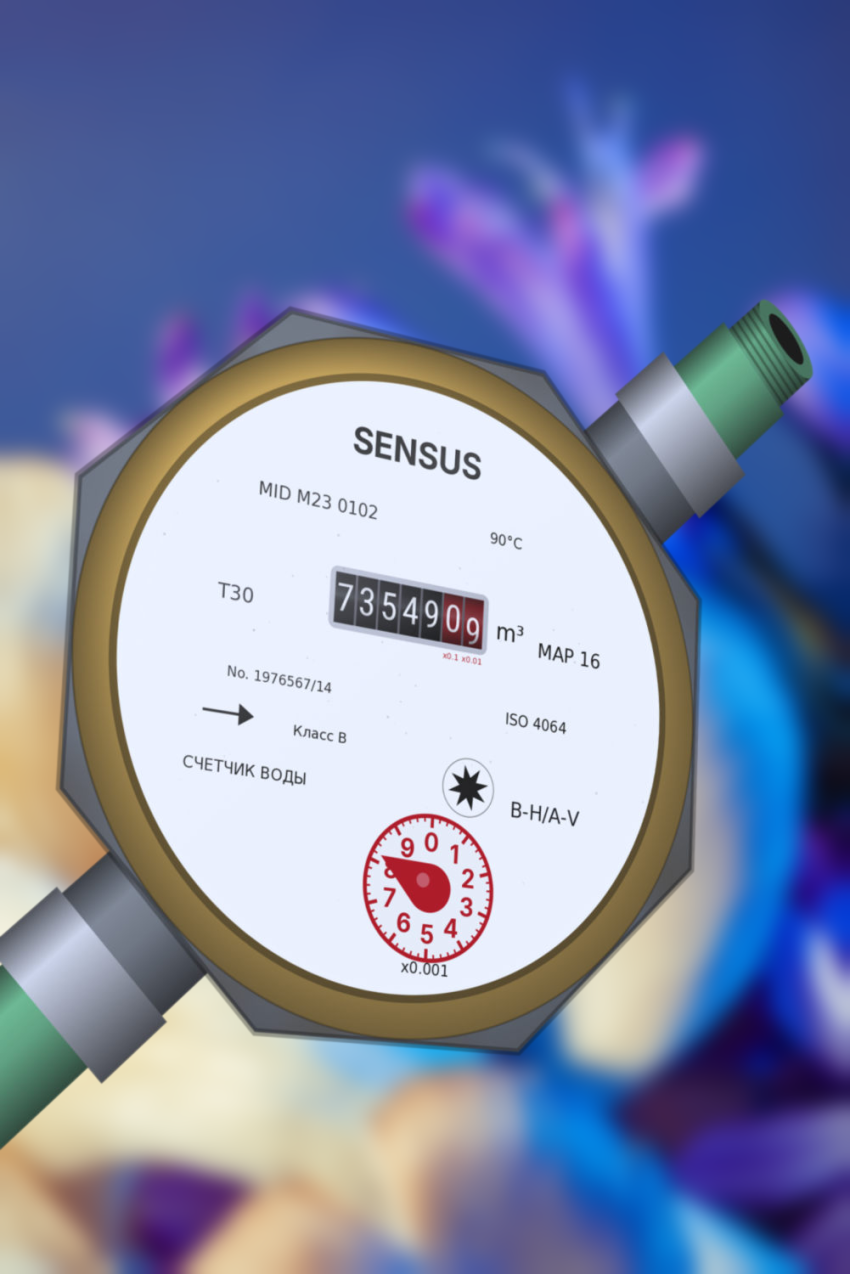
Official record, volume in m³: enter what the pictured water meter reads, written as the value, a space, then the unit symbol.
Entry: 73549.088 m³
